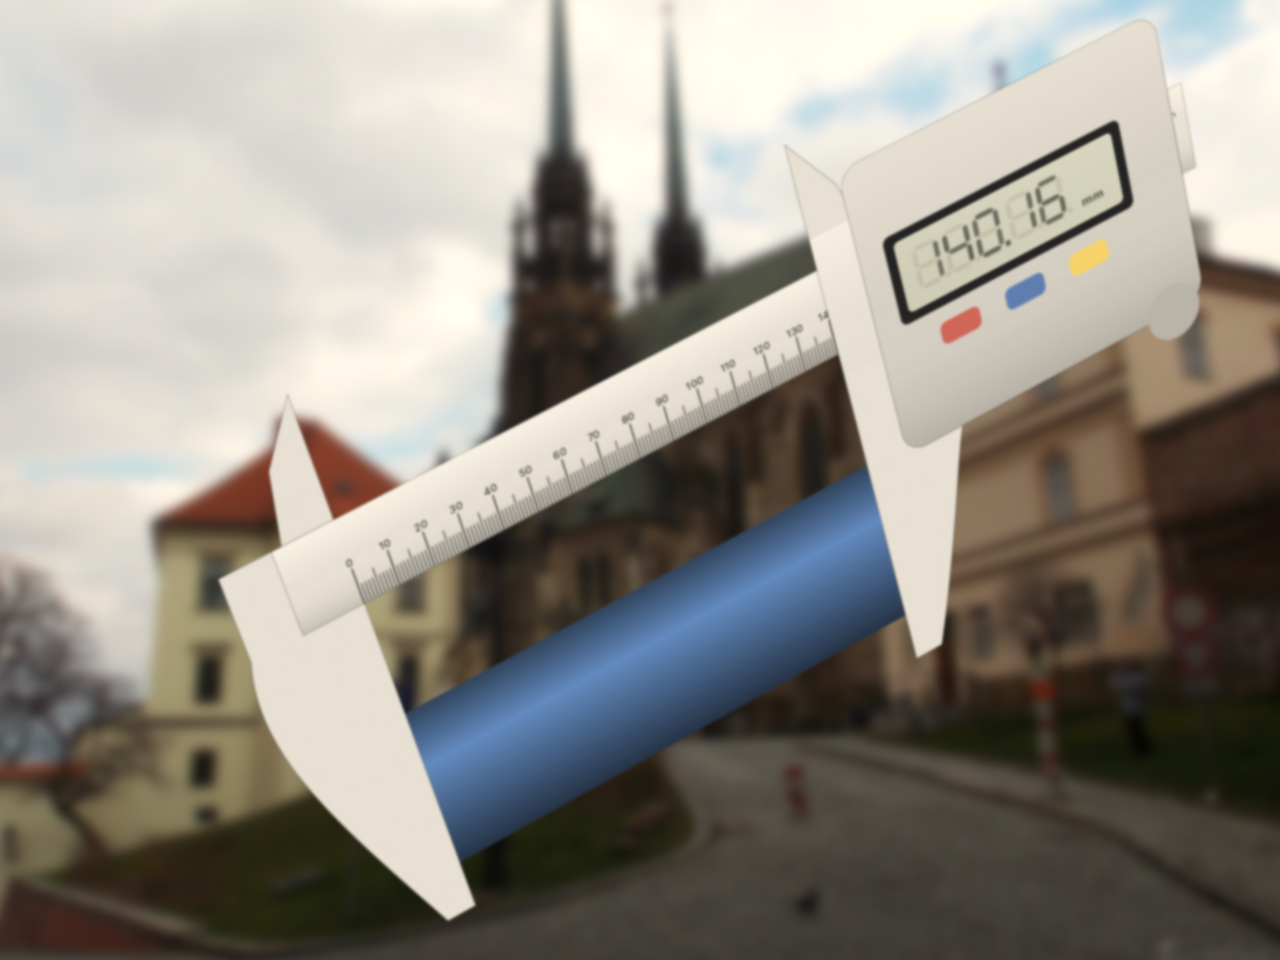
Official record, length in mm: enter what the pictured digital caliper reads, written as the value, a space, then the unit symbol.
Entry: 140.16 mm
